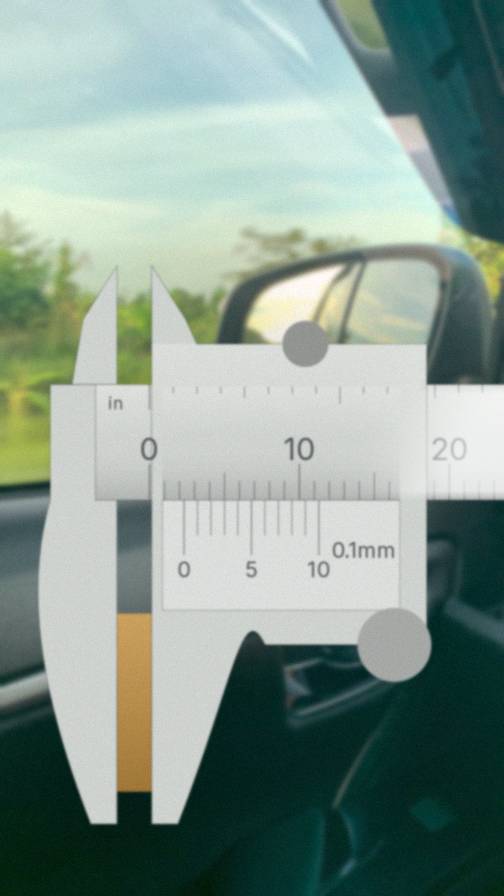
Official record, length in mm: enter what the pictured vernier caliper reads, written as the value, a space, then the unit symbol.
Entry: 2.3 mm
